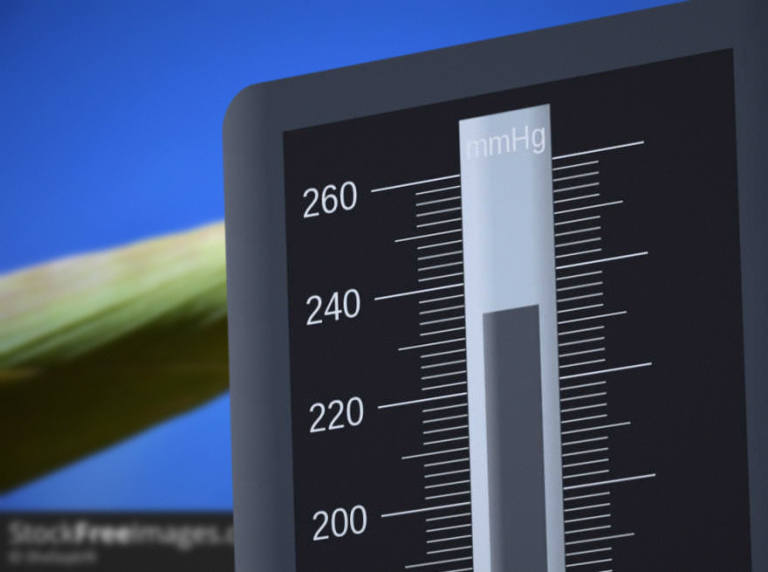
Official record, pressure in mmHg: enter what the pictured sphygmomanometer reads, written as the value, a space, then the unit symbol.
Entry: 234 mmHg
